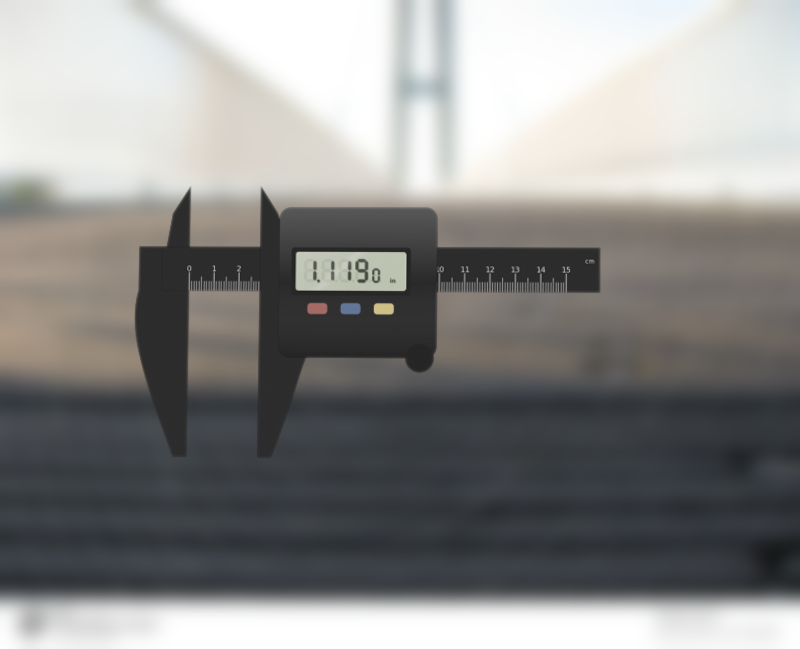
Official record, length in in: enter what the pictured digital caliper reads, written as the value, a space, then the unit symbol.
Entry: 1.1190 in
